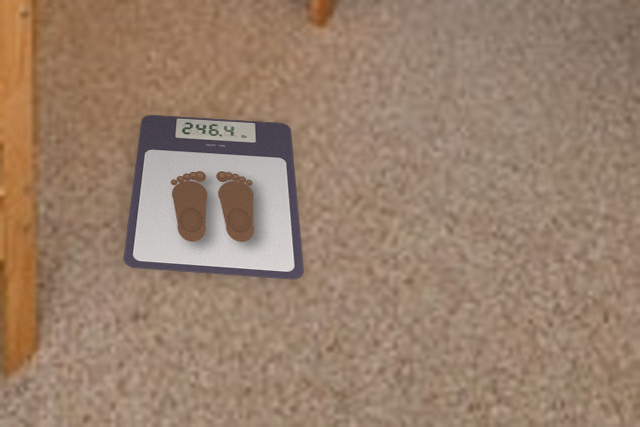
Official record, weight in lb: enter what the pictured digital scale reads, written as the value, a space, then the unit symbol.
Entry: 246.4 lb
